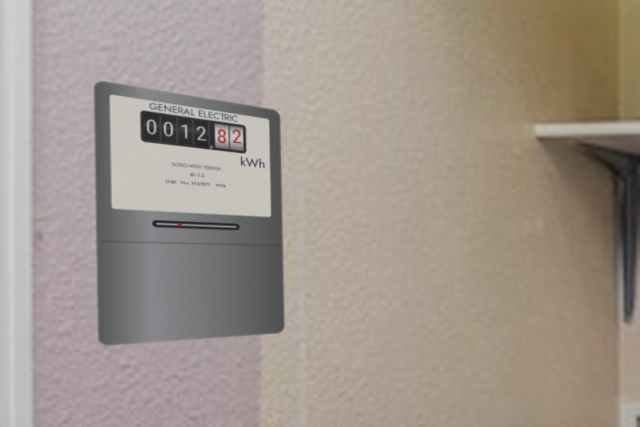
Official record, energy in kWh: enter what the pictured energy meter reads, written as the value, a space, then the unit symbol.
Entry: 12.82 kWh
